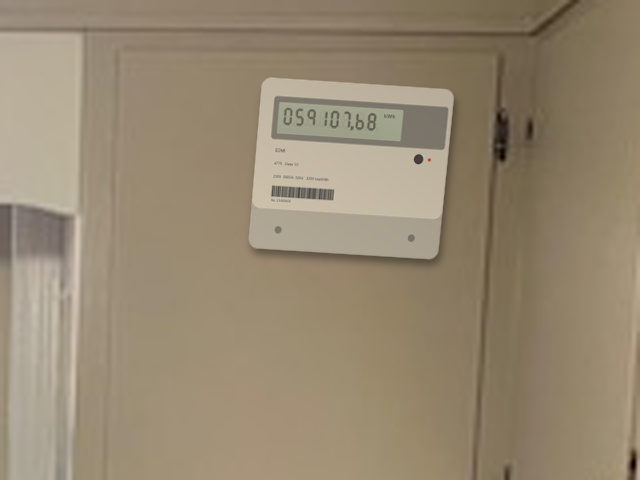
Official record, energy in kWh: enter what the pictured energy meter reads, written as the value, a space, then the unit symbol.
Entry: 59107.68 kWh
